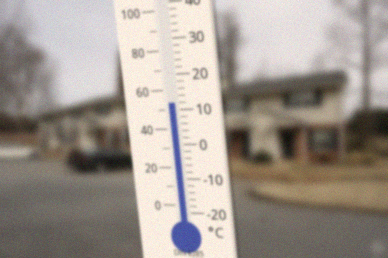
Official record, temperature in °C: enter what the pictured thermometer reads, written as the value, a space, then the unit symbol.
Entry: 12 °C
